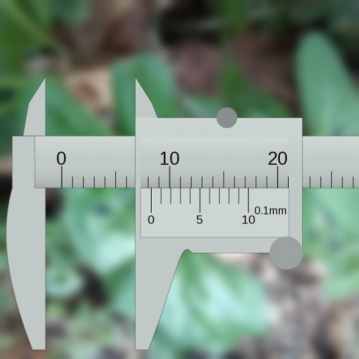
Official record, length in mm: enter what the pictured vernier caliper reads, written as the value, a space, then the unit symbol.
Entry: 8.3 mm
